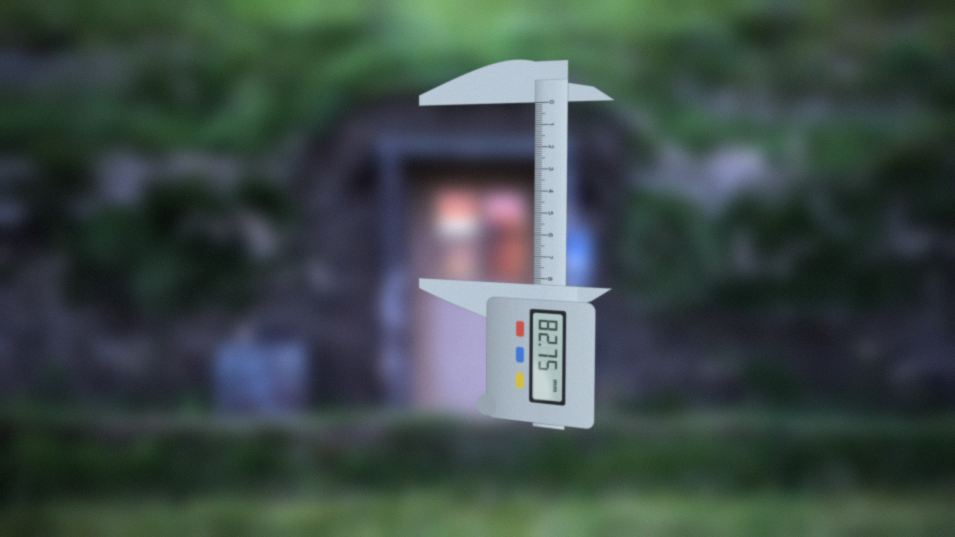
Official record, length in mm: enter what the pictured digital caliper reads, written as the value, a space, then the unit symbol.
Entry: 82.75 mm
